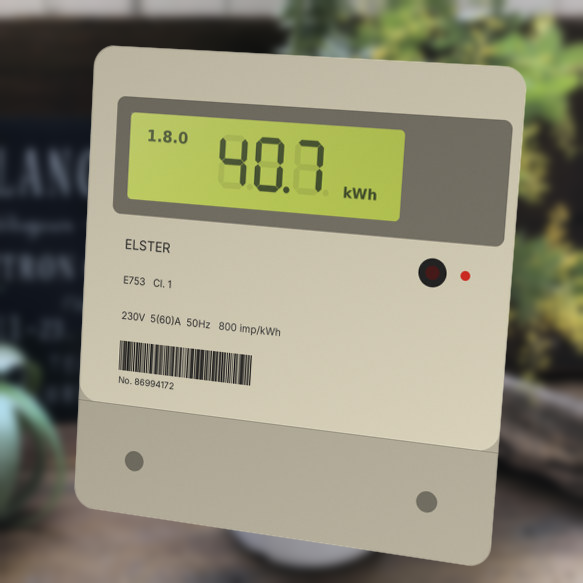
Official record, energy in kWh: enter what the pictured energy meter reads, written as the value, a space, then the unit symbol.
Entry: 40.7 kWh
